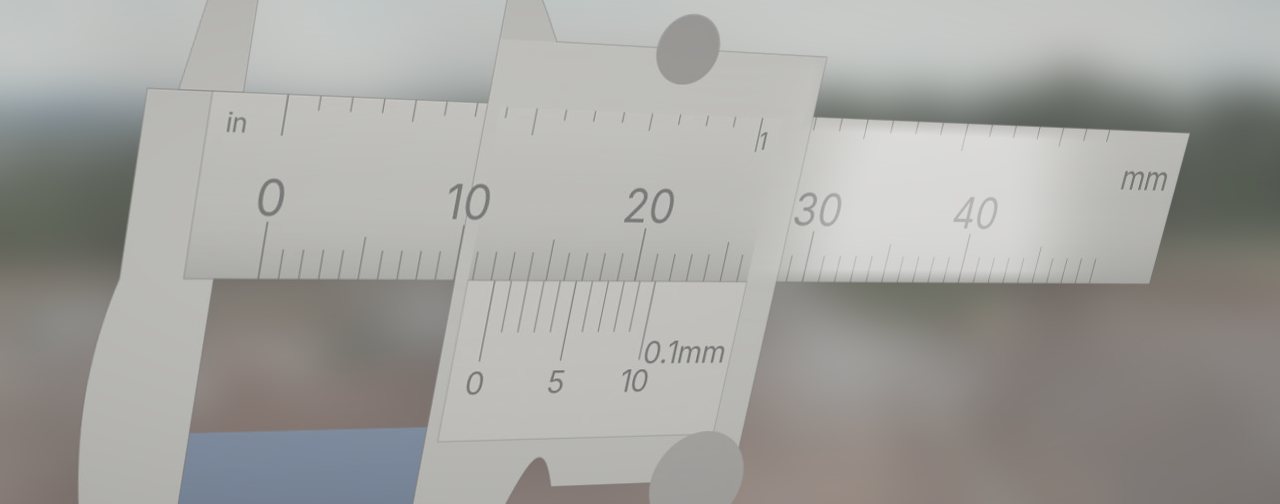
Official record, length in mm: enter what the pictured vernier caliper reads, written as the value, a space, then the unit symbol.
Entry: 12.2 mm
